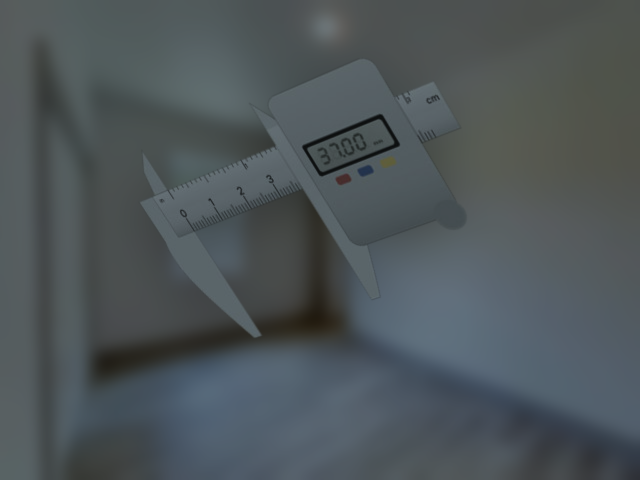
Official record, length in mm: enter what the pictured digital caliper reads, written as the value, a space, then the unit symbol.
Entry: 37.00 mm
